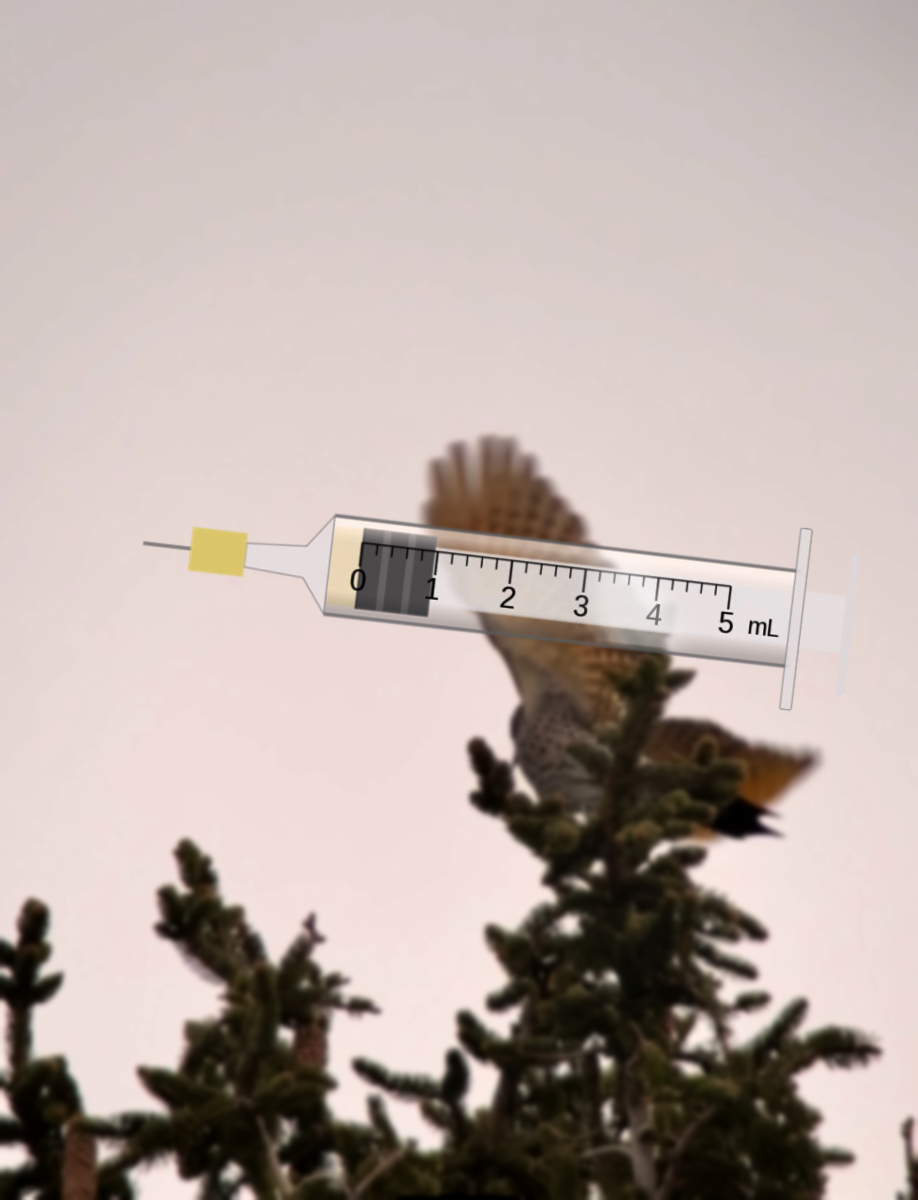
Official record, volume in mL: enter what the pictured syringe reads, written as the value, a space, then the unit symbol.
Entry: 0 mL
